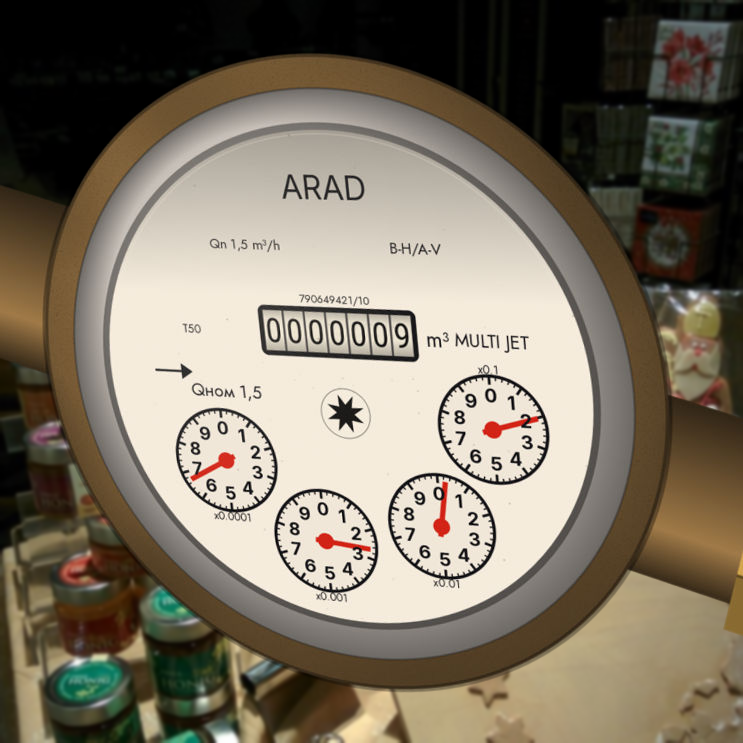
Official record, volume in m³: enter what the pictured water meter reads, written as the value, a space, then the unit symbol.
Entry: 9.2026 m³
